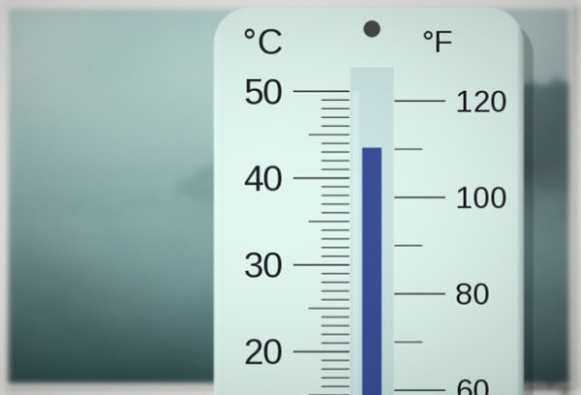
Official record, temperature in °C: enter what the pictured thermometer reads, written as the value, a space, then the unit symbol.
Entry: 43.5 °C
